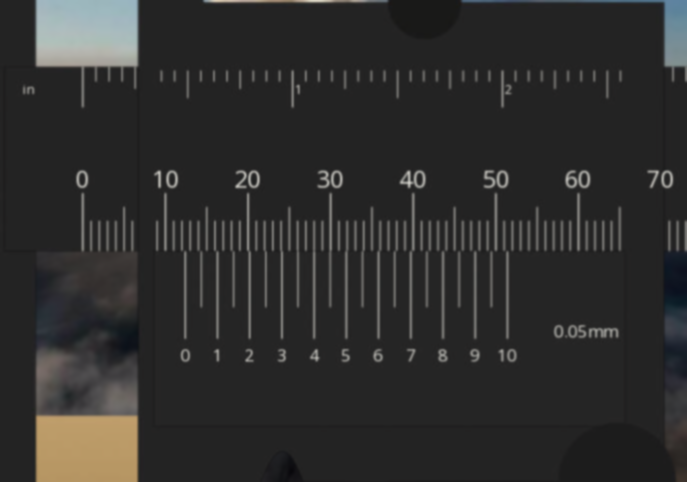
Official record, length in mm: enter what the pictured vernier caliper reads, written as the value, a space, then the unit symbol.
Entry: 12.4 mm
